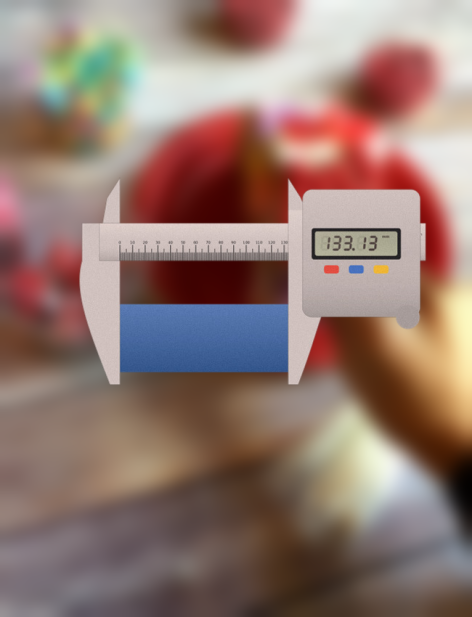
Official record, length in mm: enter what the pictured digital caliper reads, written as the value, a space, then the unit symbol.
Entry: 133.13 mm
